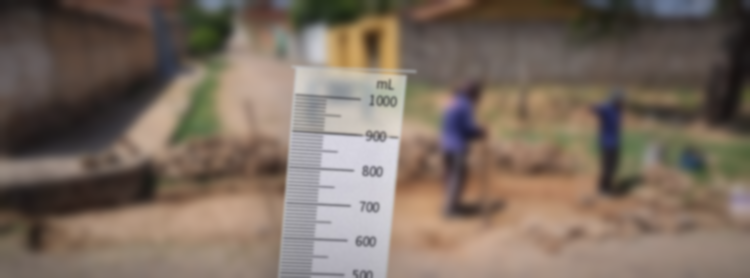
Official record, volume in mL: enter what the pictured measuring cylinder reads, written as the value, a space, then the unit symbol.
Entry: 900 mL
